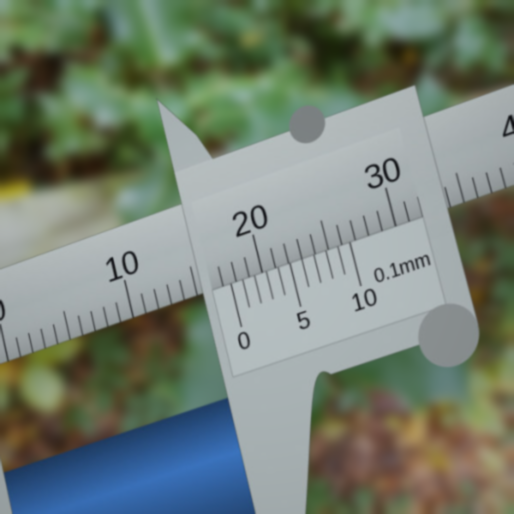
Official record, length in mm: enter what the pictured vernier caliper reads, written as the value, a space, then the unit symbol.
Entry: 17.6 mm
